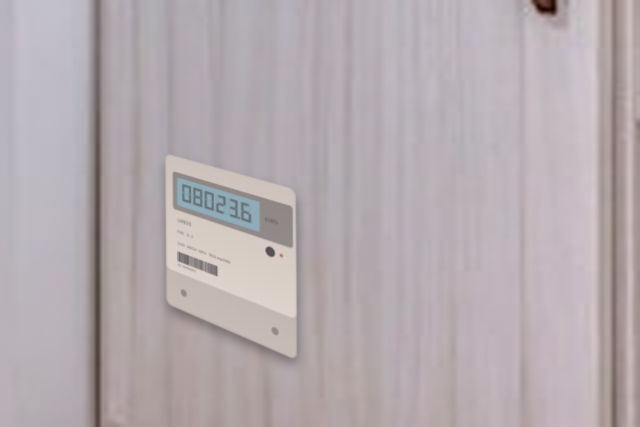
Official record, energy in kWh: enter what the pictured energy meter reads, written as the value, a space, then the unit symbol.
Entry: 8023.6 kWh
